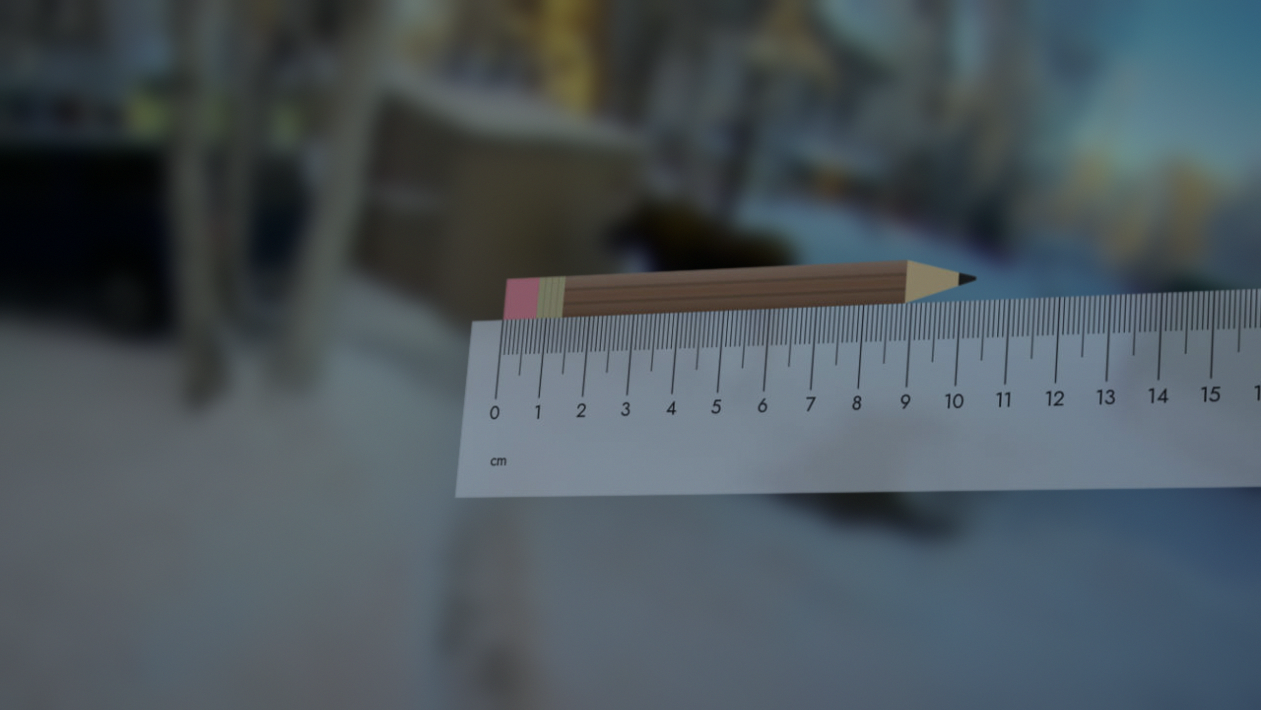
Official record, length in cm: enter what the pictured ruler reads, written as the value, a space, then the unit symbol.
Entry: 10.3 cm
